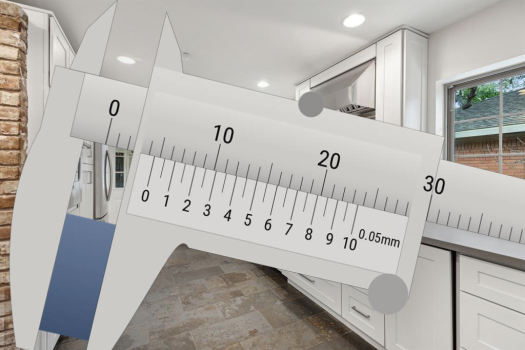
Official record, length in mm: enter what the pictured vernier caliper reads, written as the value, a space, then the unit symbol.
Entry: 4.5 mm
